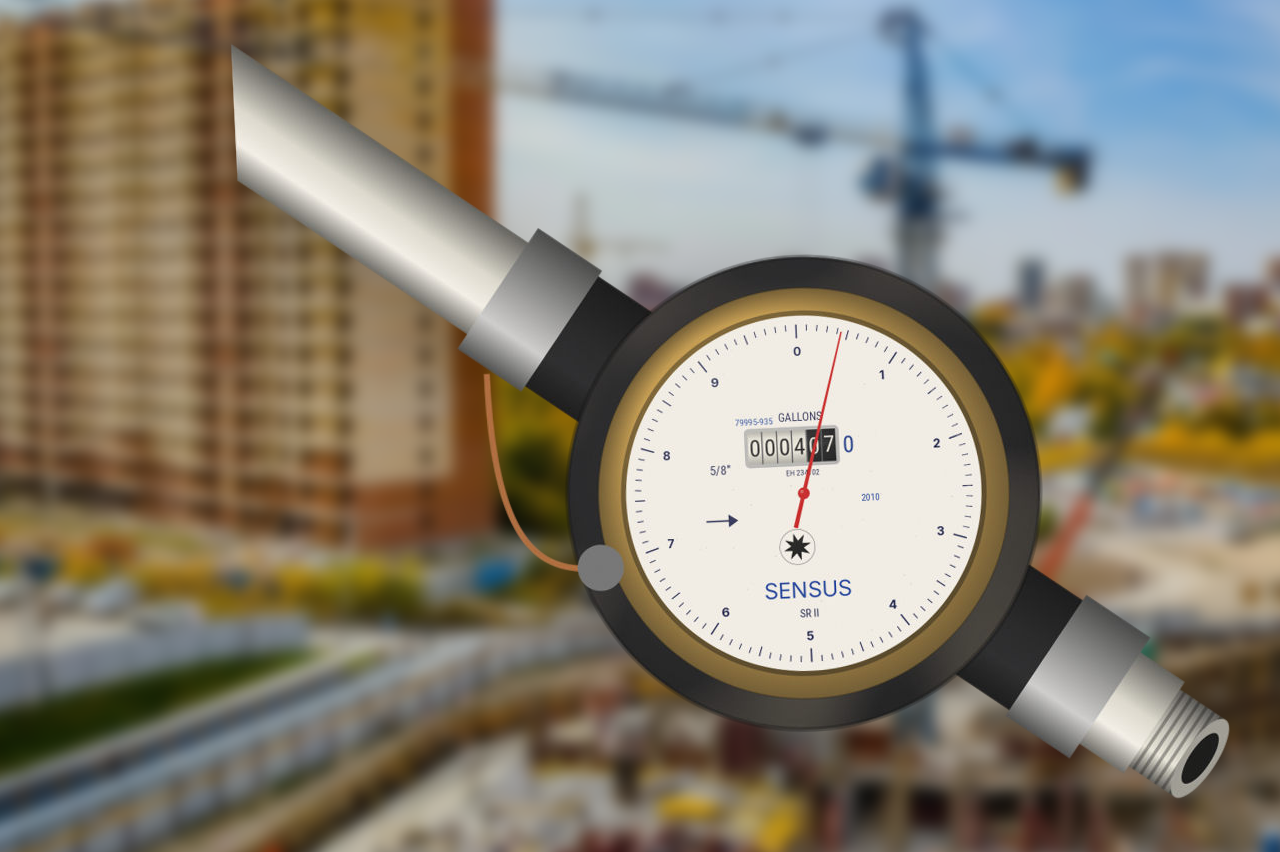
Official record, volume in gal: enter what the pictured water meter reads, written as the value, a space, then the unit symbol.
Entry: 4070.4 gal
